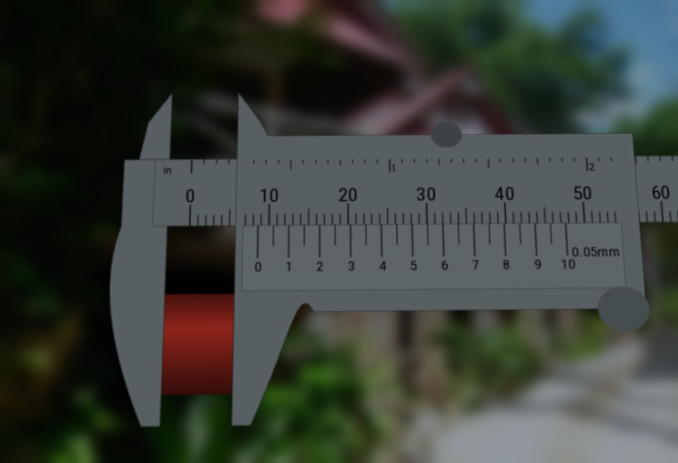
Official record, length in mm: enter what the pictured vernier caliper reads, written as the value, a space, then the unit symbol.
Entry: 8.6 mm
